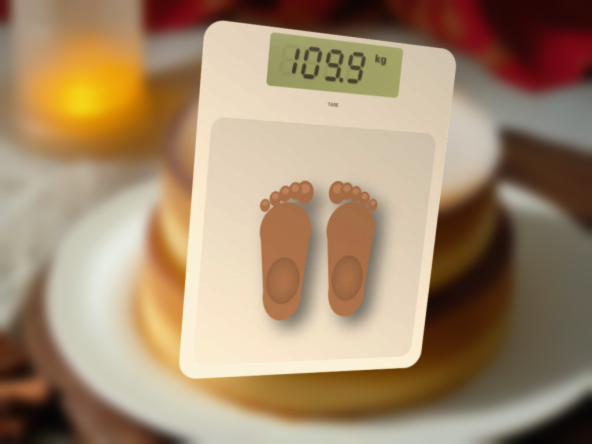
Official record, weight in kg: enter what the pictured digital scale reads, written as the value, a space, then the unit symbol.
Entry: 109.9 kg
